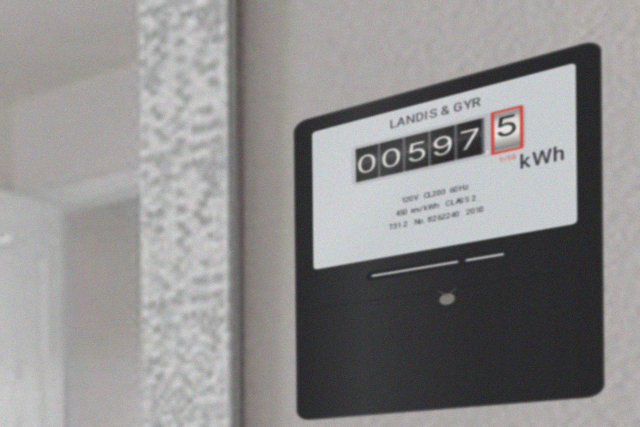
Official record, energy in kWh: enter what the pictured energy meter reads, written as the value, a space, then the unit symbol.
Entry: 597.5 kWh
